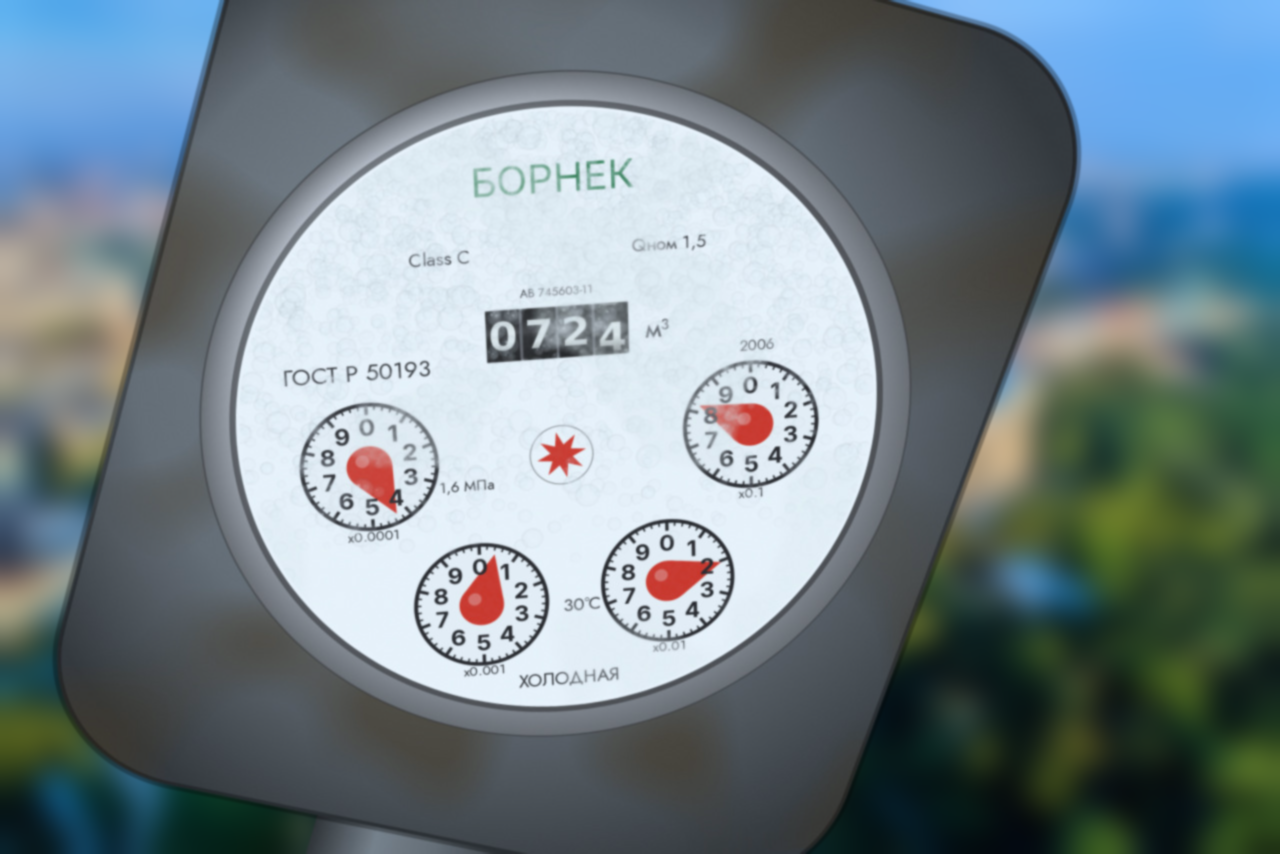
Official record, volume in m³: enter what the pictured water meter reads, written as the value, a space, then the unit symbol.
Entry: 723.8204 m³
